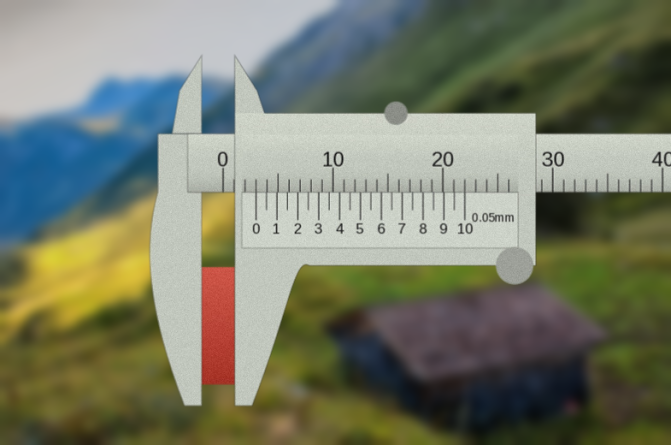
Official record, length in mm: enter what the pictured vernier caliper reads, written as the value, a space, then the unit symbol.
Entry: 3.0 mm
